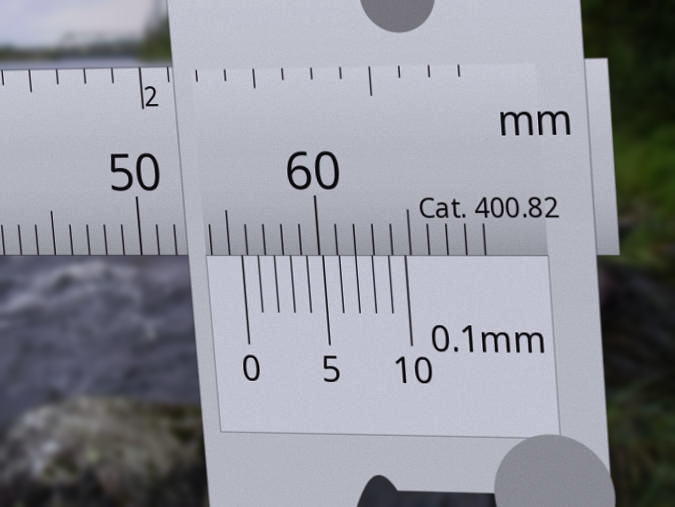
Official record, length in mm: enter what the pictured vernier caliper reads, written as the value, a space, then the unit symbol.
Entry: 55.7 mm
